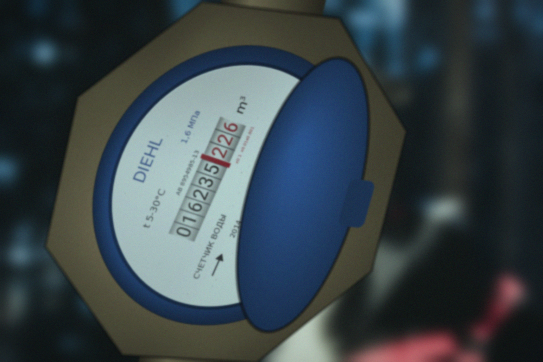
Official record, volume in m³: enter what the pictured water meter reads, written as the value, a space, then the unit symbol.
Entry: 16235.226 m³
